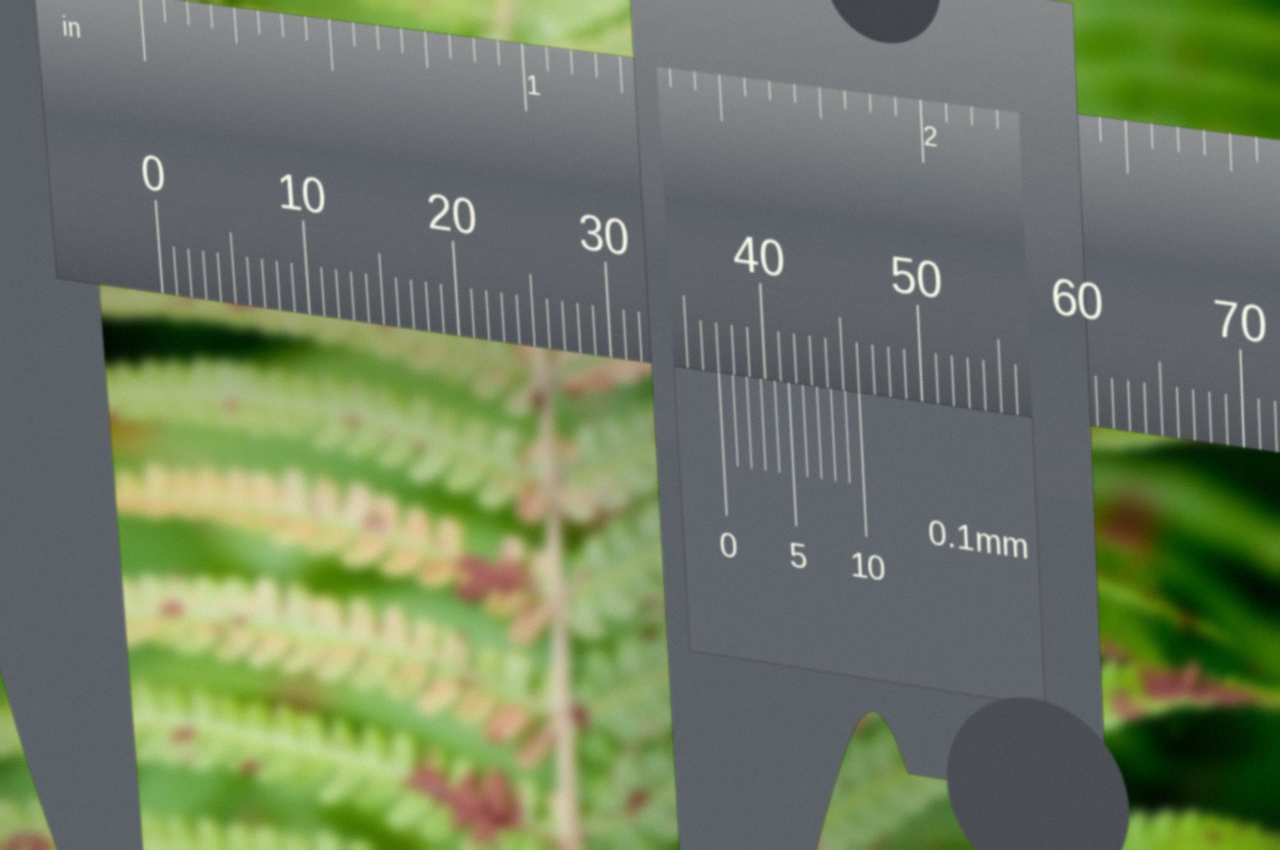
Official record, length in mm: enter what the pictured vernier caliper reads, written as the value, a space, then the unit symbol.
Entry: 37.0 mm
